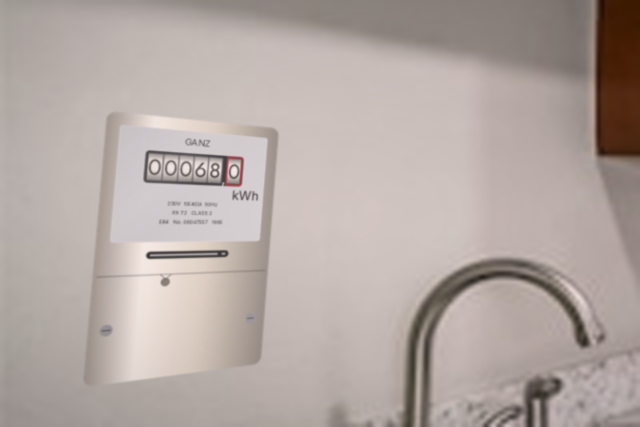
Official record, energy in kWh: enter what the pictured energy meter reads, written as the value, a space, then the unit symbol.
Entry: 68.0 kWh
